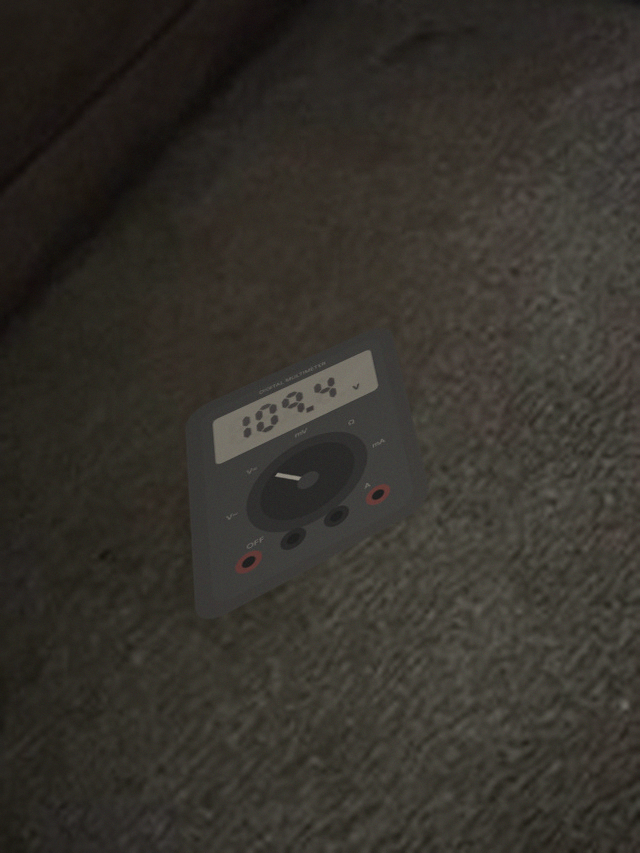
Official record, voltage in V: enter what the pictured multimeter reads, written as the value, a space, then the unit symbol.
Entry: 109.4 V
